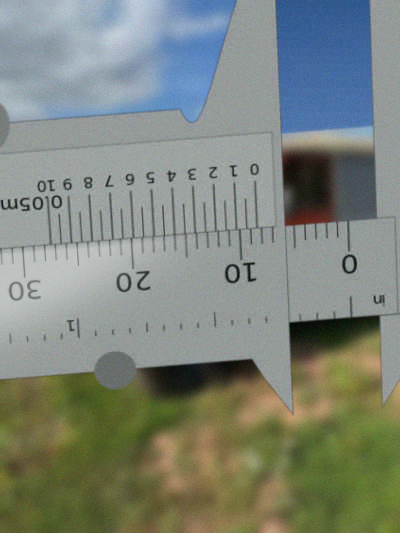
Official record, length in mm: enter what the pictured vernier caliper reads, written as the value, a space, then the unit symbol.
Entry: 8.4 mm
